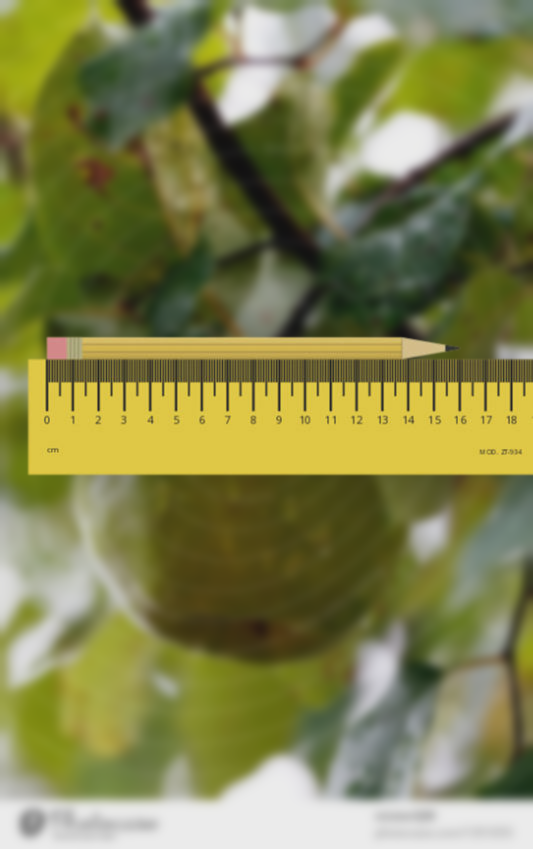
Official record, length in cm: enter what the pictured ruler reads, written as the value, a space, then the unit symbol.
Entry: 16 cm
